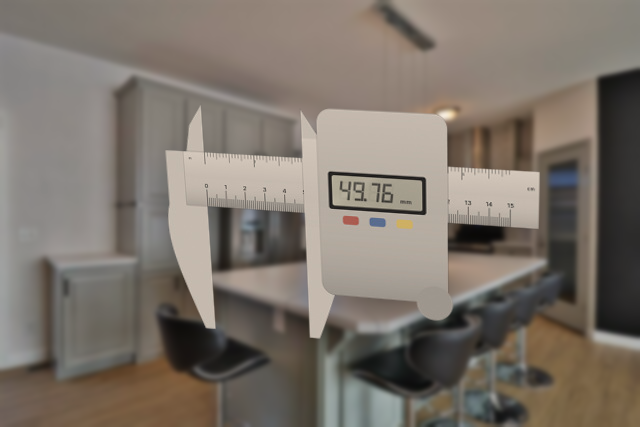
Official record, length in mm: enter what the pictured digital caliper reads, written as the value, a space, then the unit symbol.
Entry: 49.76 mm
